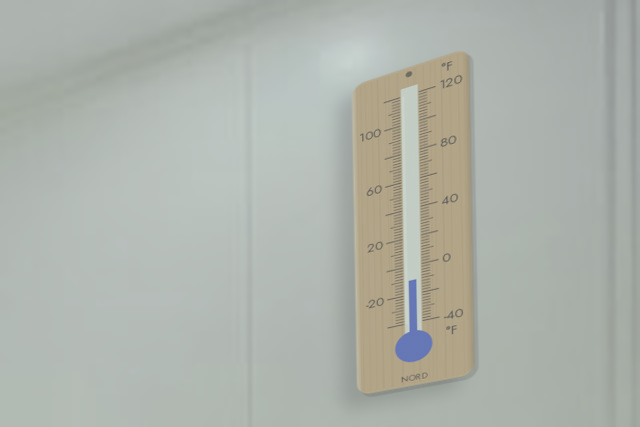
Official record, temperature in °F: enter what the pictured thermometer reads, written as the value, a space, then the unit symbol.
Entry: -10 °F
